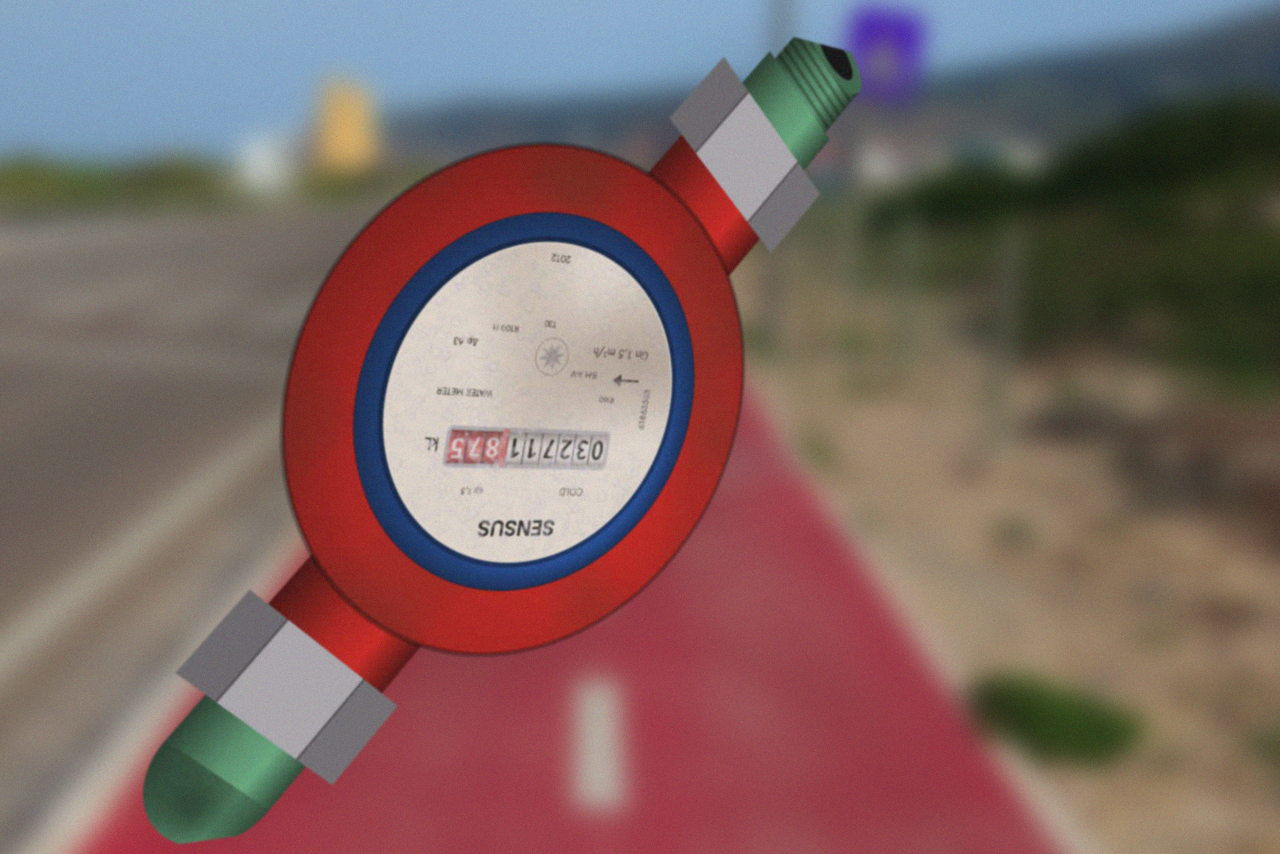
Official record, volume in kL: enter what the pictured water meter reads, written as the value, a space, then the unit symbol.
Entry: 32711.875 kL
